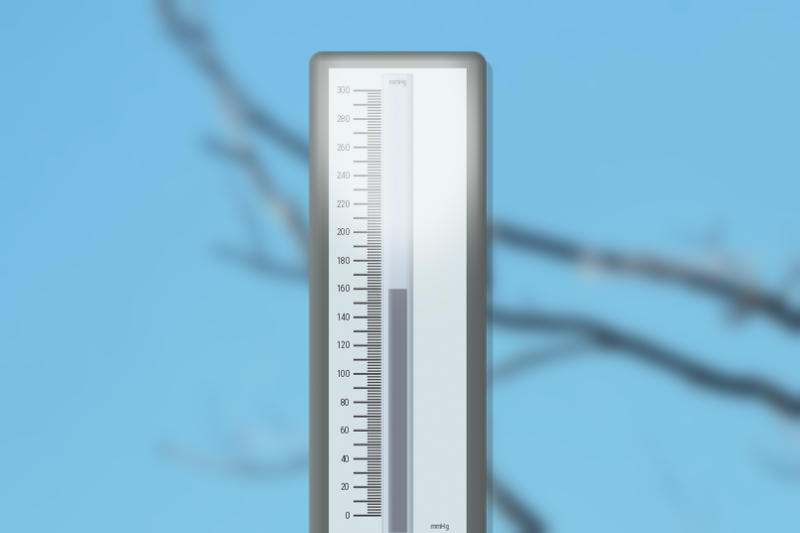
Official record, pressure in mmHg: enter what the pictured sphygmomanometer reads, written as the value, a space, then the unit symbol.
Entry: 160 mmHg
